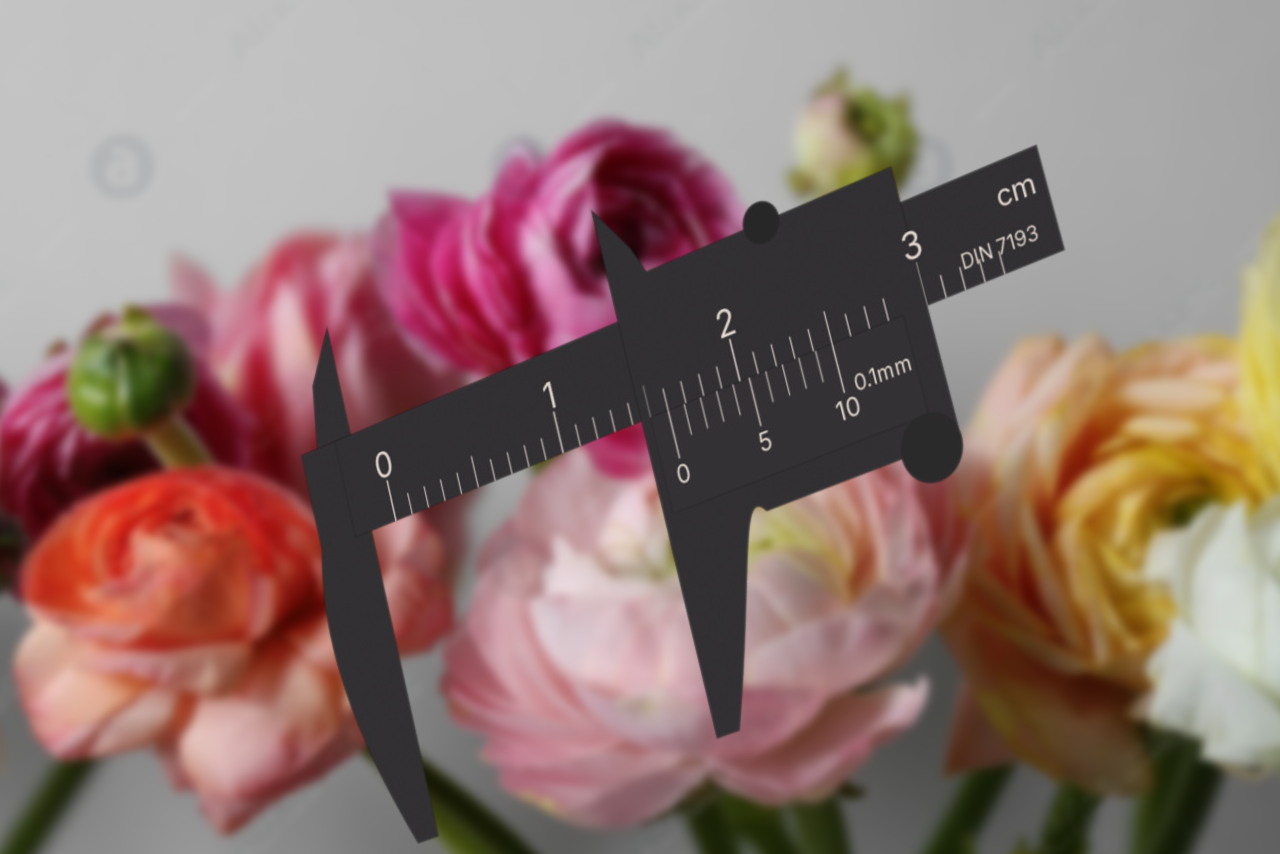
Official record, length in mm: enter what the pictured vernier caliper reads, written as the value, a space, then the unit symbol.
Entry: 16.0 mm
